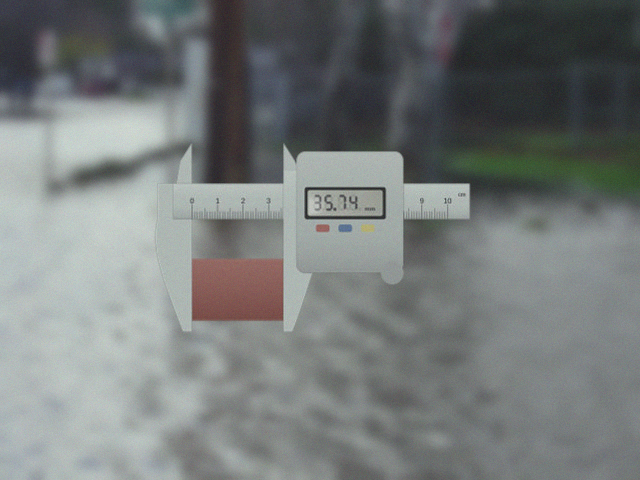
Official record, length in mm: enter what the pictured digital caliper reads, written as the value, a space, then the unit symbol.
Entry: 35.74 mm
